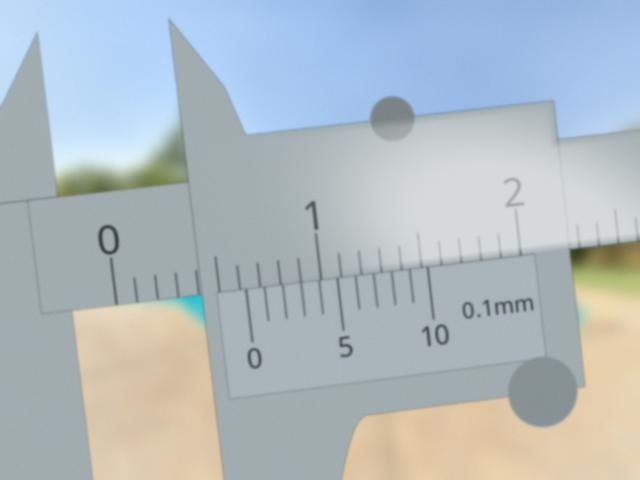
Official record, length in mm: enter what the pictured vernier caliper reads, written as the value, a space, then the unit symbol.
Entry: 6.3 mm
